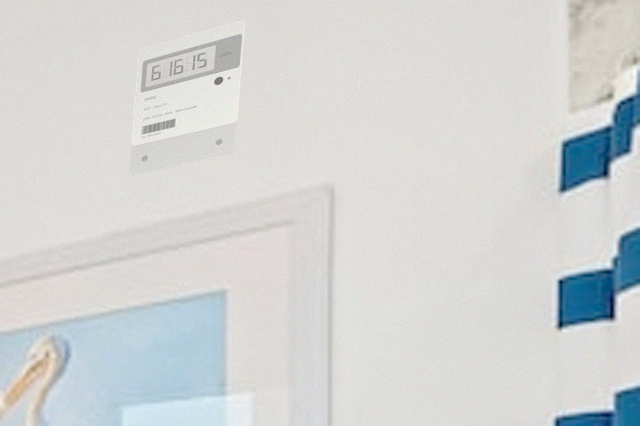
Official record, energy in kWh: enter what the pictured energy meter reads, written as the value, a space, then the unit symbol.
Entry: 61615 kWh
